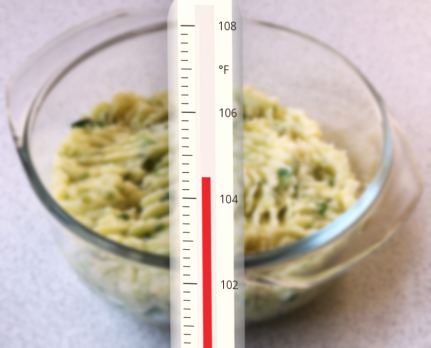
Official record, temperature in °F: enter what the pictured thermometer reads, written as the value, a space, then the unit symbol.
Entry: 104.5 °F
